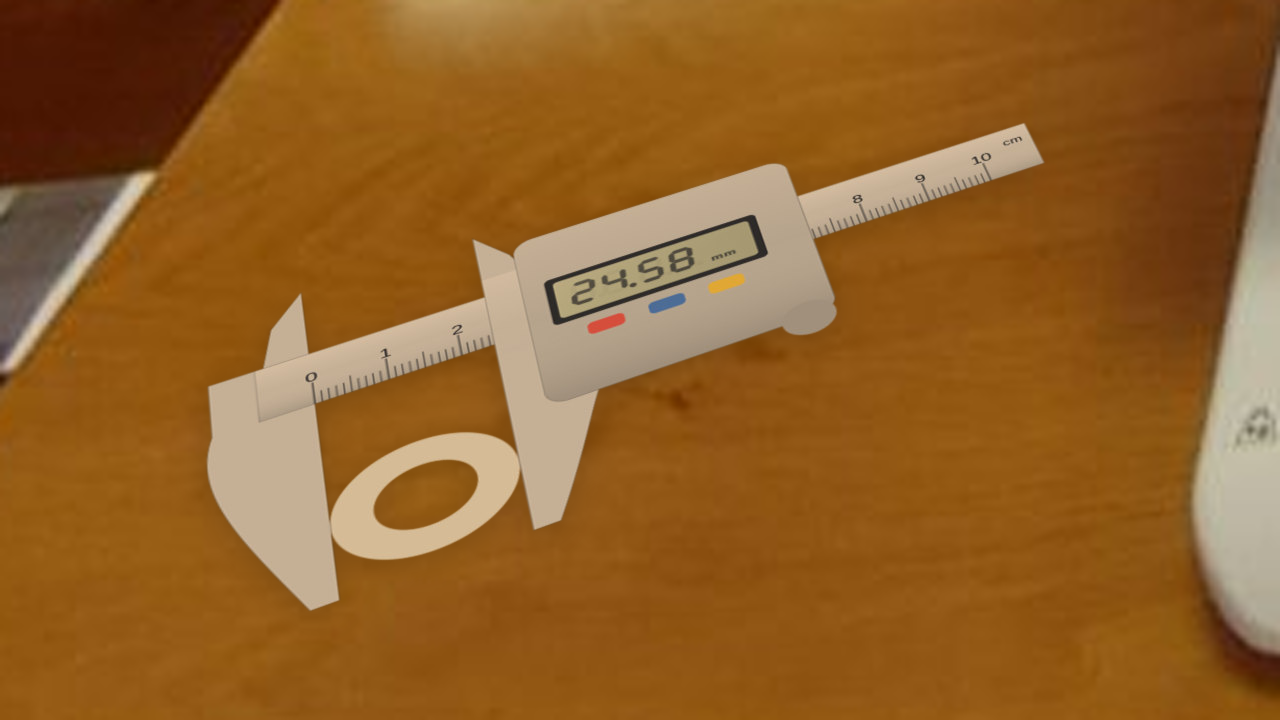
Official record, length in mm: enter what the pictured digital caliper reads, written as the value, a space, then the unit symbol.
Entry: 24.58 mm
